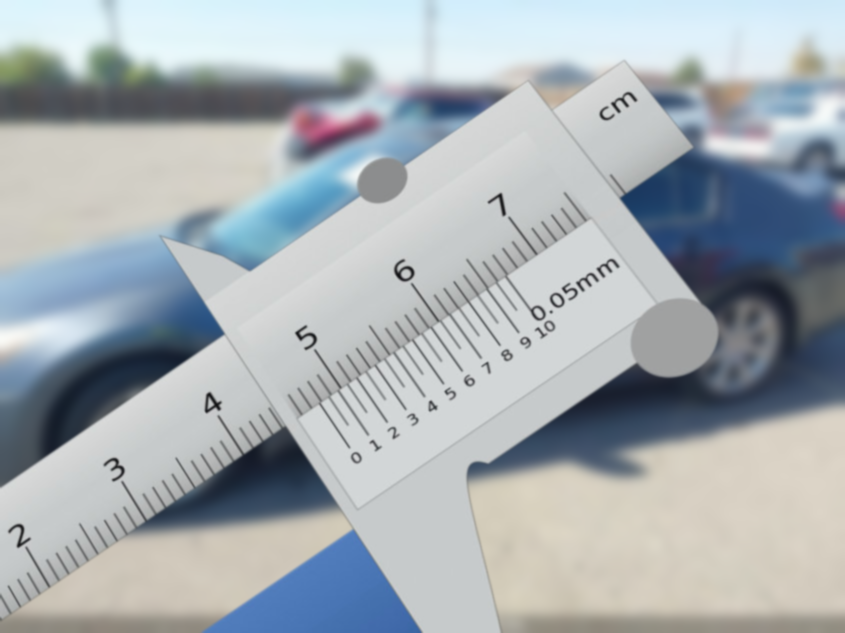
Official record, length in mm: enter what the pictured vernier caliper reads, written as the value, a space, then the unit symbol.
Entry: 47.8 mm
